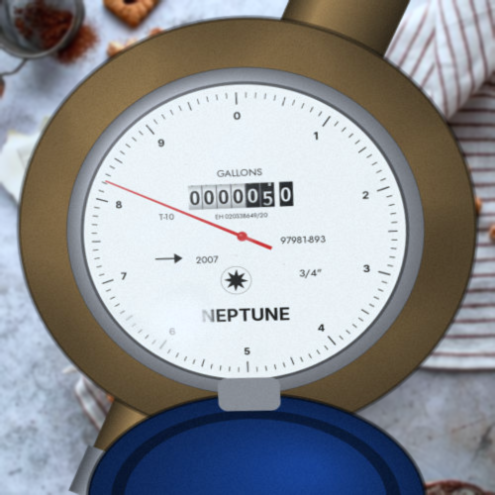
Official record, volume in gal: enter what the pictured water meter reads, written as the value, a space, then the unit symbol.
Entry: 48.2 gal
